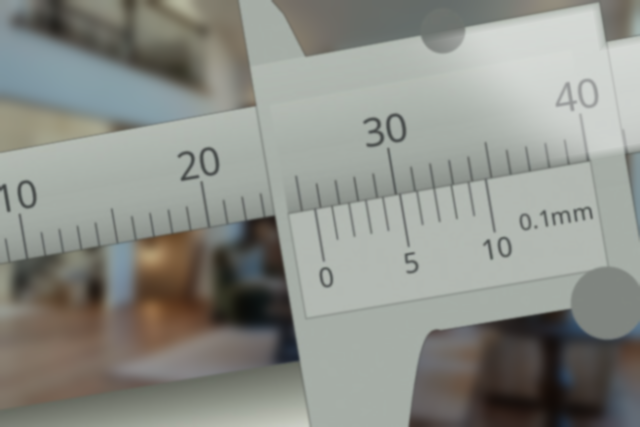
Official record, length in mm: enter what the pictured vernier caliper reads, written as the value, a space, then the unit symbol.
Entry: 25.7 mm
